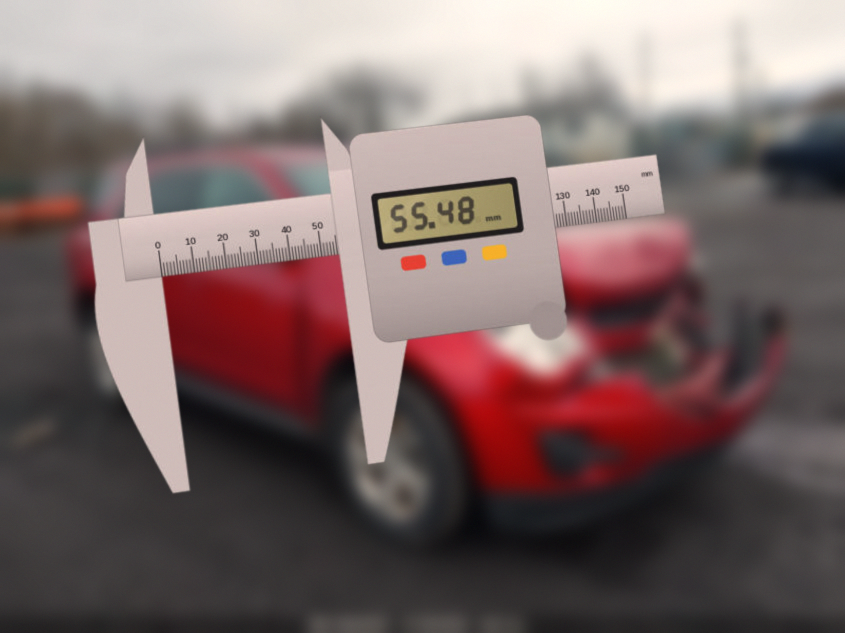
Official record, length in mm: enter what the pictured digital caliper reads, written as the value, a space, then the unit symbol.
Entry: 55.48 mm
